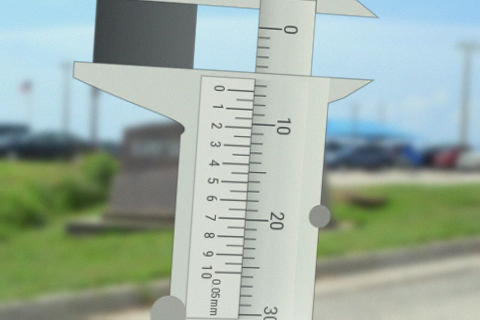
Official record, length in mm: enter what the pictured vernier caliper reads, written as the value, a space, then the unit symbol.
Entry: 6.6 mm
